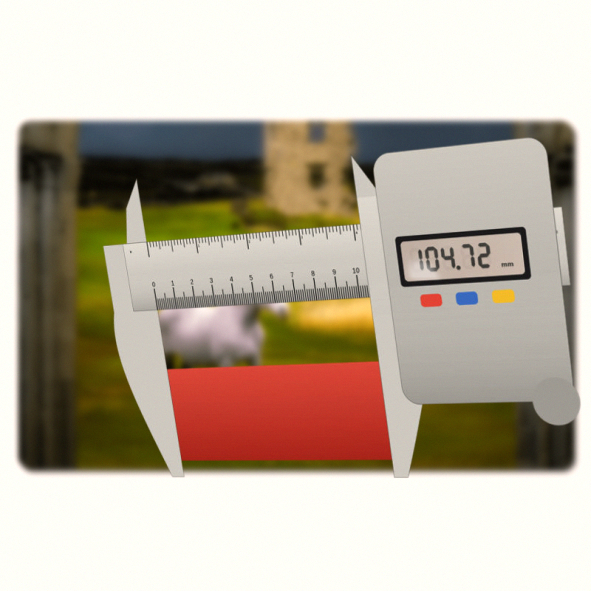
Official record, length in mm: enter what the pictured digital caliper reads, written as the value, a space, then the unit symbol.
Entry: 104.72 mm
